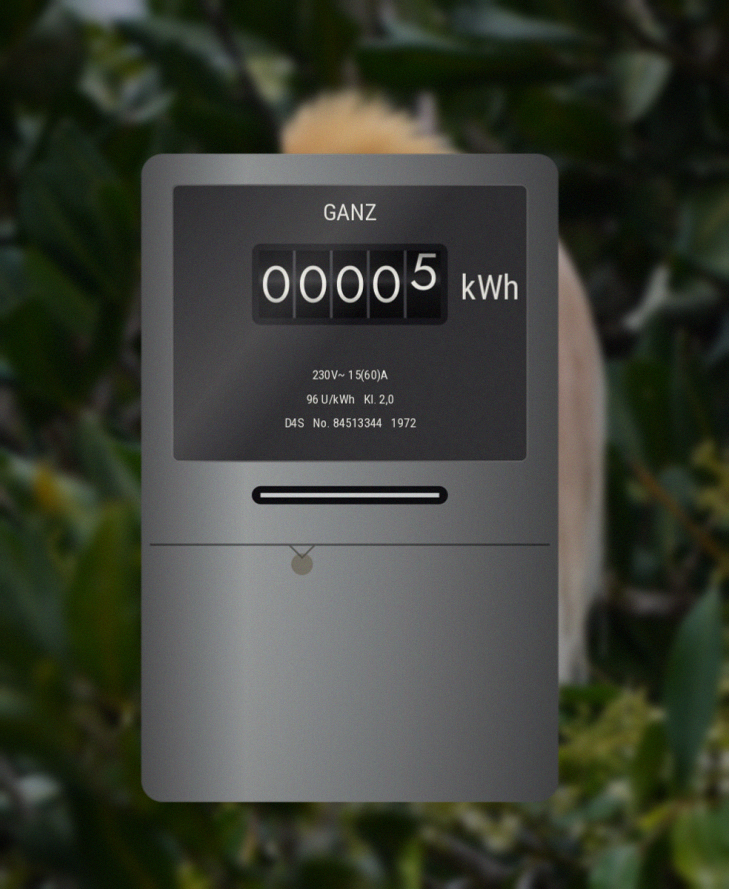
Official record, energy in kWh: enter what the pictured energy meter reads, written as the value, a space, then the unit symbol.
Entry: 5 kWh
